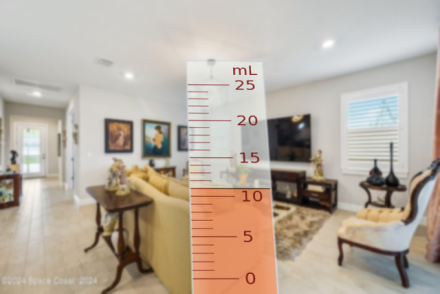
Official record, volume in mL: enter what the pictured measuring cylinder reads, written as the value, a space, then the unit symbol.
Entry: 11 mL
